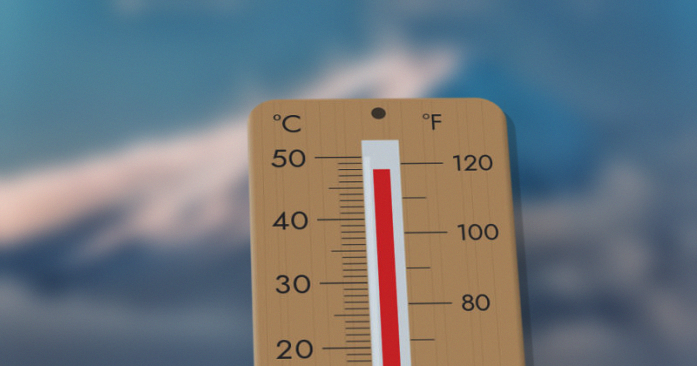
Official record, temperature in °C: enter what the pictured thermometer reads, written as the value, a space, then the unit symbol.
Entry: 48 °C
